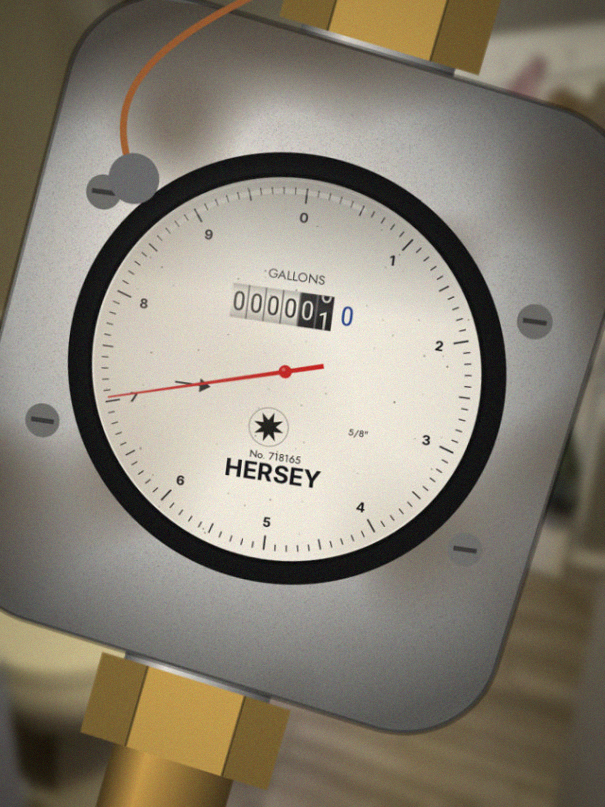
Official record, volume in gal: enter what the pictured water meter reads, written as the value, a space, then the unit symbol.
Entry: 7.0 gal
